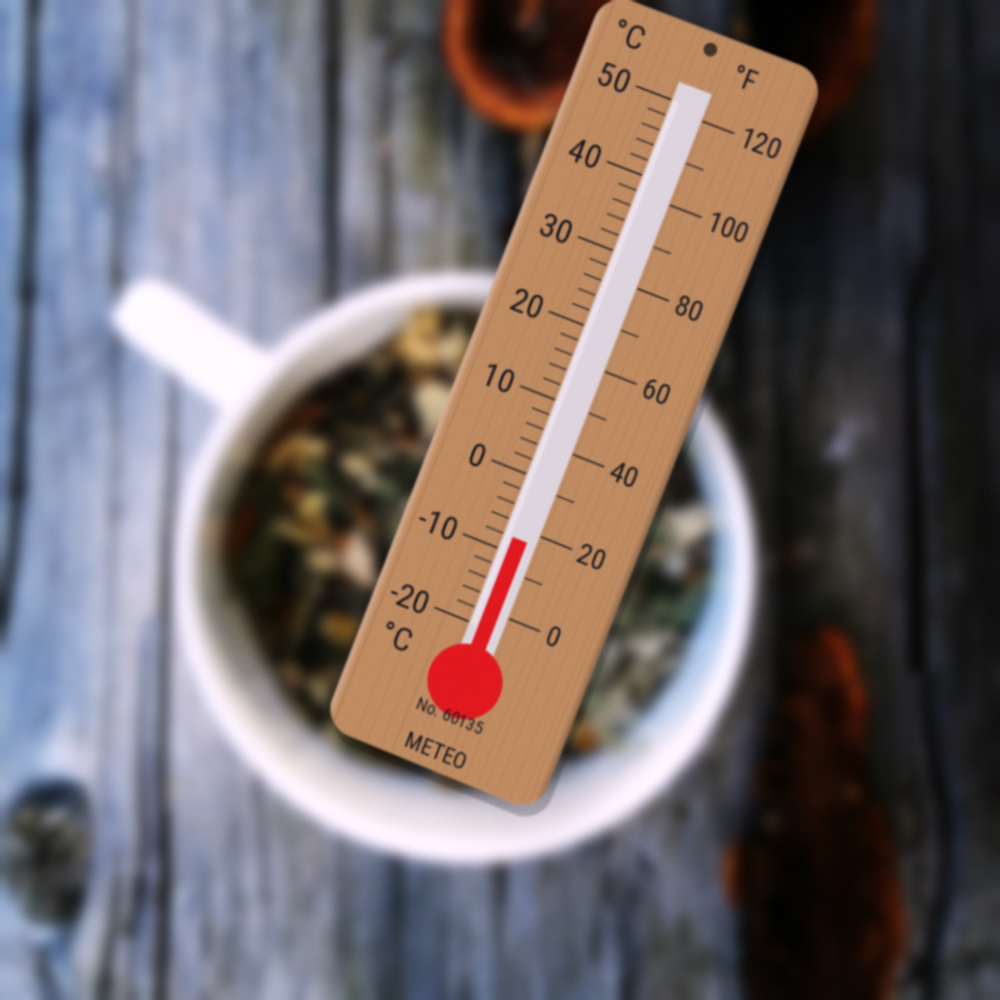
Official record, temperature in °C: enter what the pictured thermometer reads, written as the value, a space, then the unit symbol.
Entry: -8 °C
